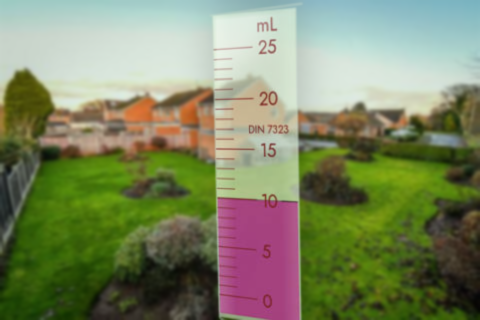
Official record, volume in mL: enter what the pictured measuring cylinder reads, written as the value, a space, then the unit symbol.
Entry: 10 mL
